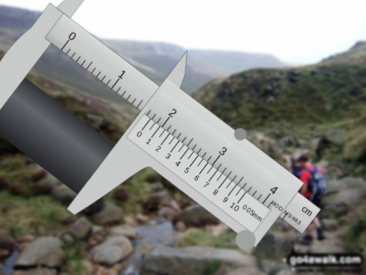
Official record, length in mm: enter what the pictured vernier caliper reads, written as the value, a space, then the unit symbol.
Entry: 17.8 mm
